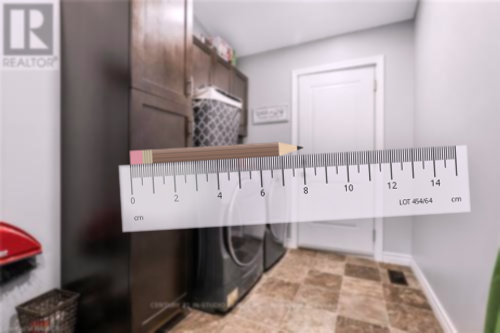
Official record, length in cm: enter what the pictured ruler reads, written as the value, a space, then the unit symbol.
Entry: 8 cm
